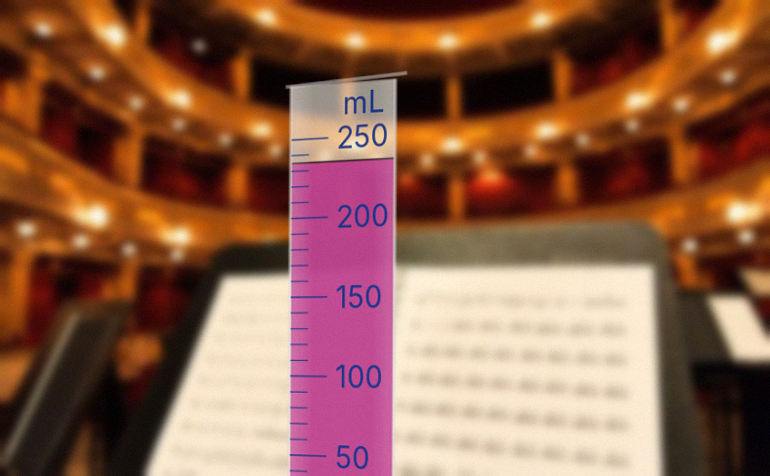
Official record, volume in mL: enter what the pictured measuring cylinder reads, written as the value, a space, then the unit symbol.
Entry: 235 mL
